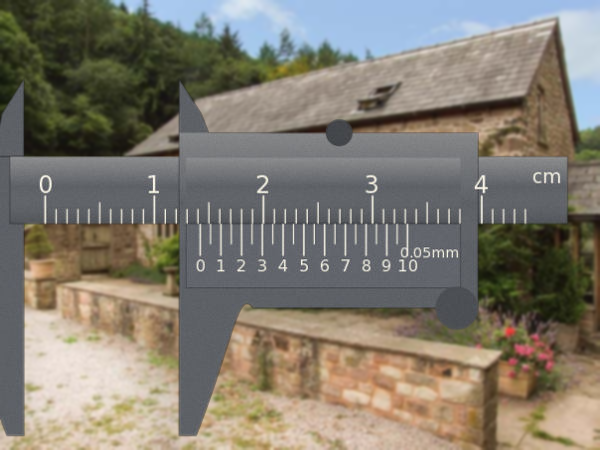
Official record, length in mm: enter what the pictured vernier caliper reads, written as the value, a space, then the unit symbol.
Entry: 14.2 mm
